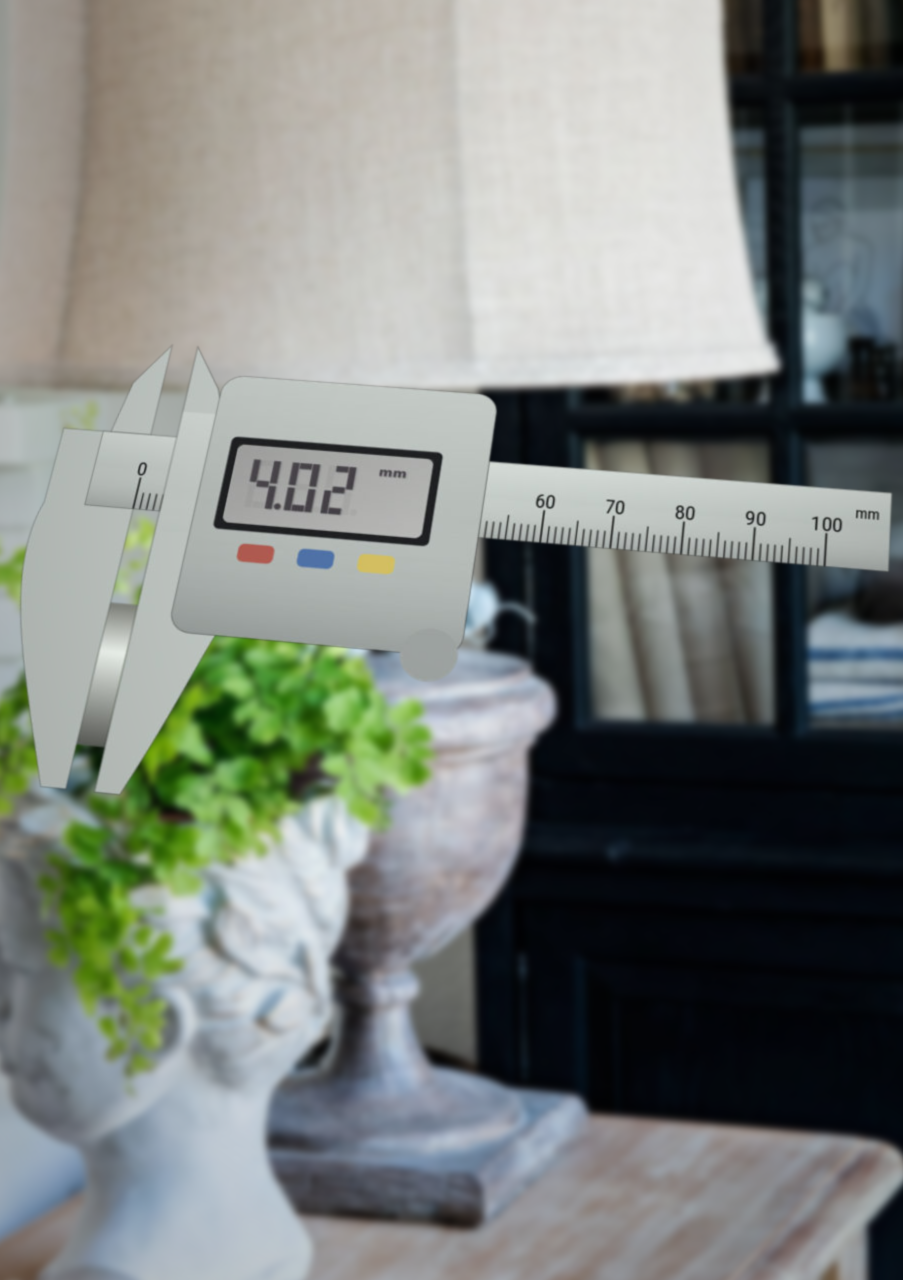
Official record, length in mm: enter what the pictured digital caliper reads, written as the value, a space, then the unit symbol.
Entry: 4.02 mm
